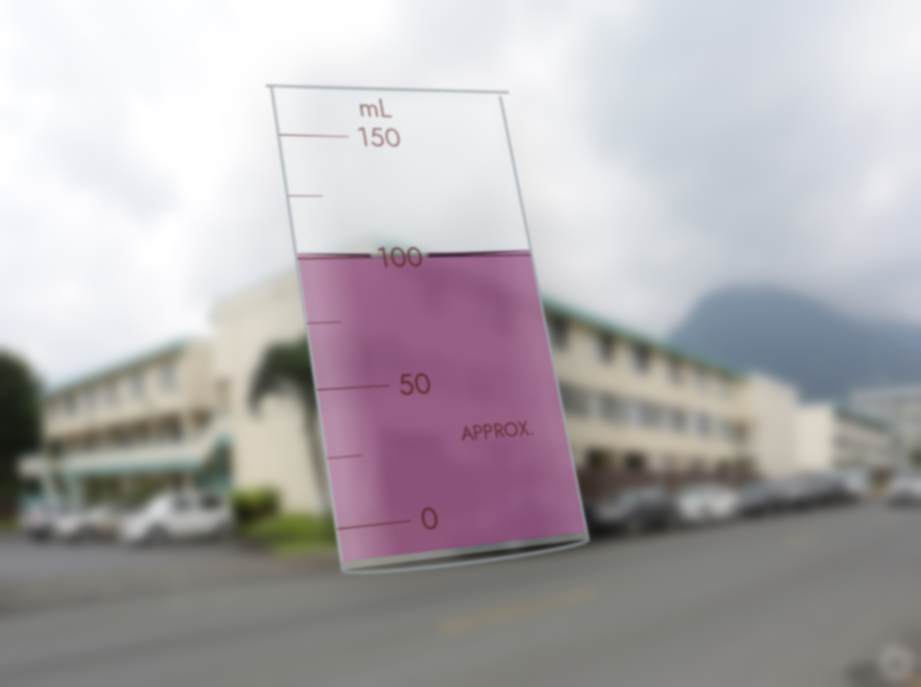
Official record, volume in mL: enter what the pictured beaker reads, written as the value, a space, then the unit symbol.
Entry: 100 mL
